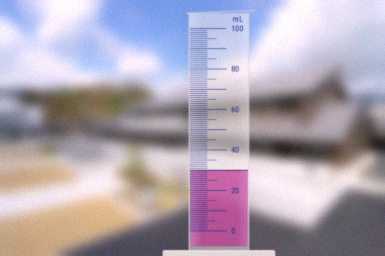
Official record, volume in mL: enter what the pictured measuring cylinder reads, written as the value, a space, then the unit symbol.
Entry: 30 mL
